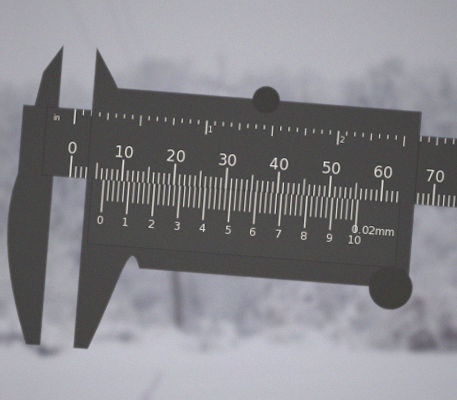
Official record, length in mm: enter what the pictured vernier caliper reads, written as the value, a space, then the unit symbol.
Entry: 6.5 mm
